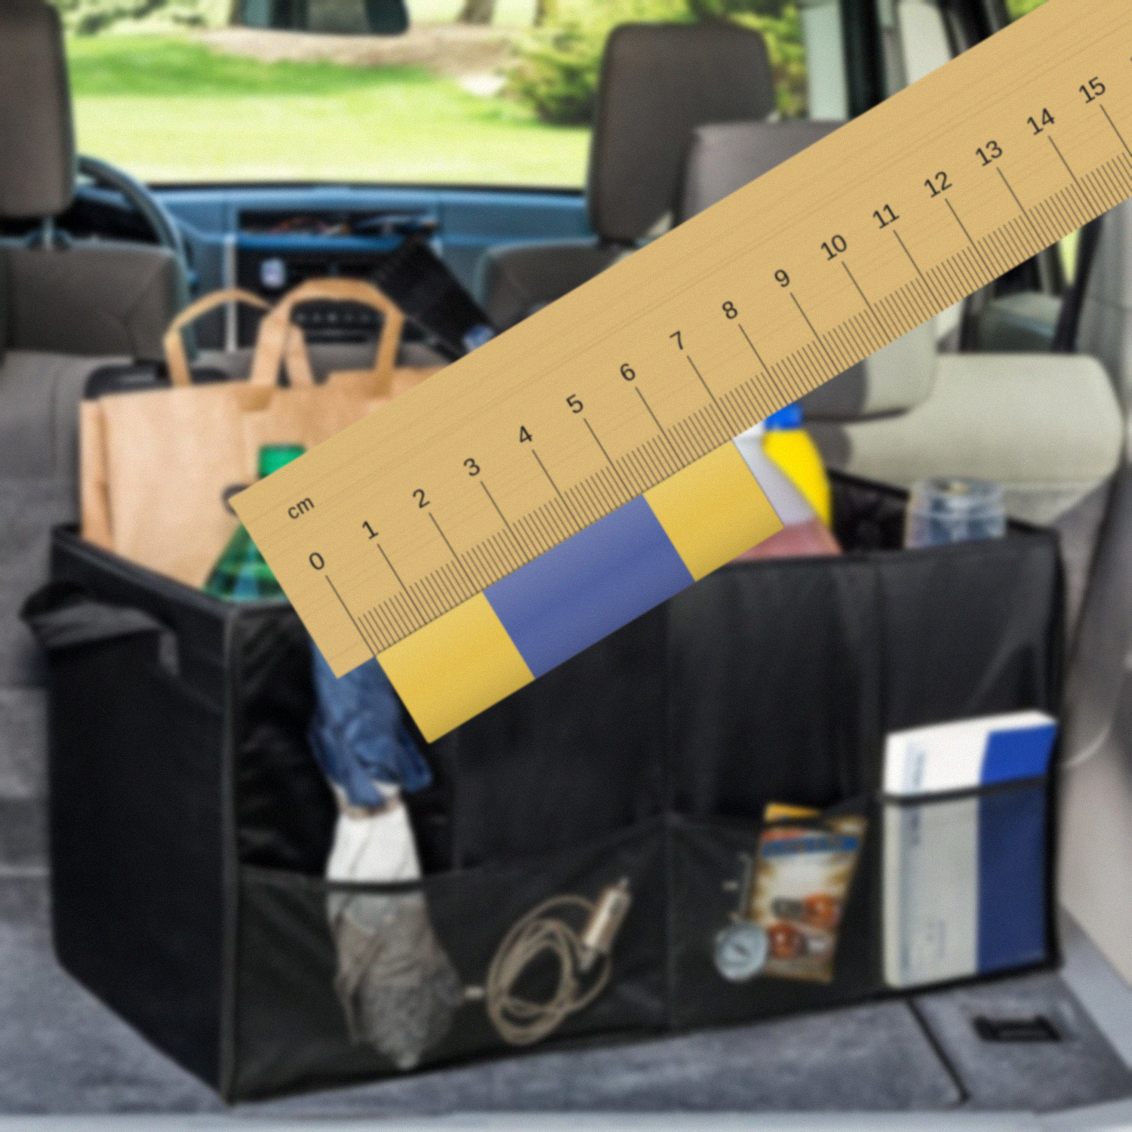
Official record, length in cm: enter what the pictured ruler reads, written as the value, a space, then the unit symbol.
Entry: 6.9 cm
